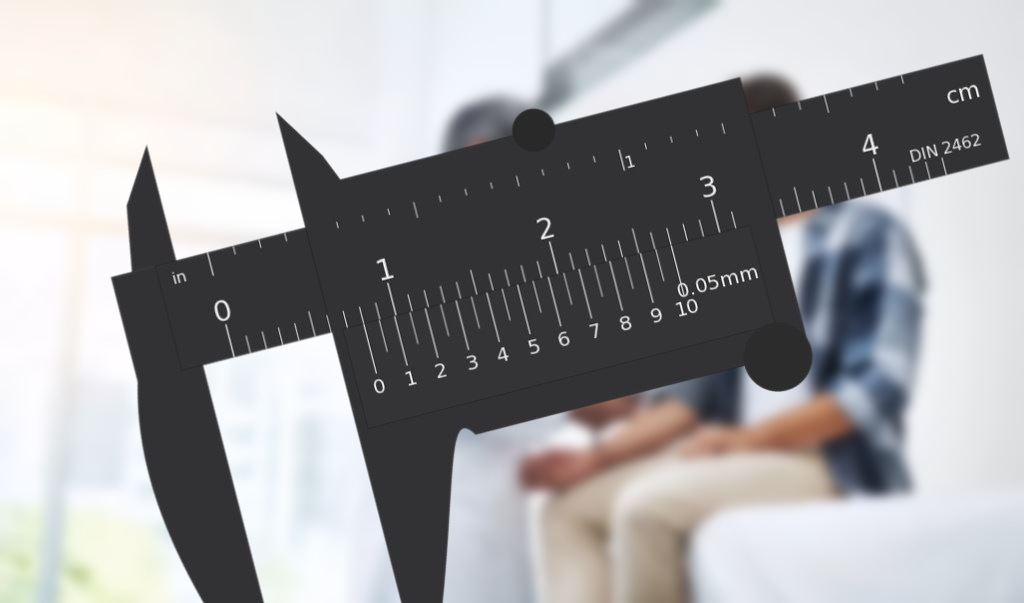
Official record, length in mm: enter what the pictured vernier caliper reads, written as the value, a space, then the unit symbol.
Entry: 8.0 mm
